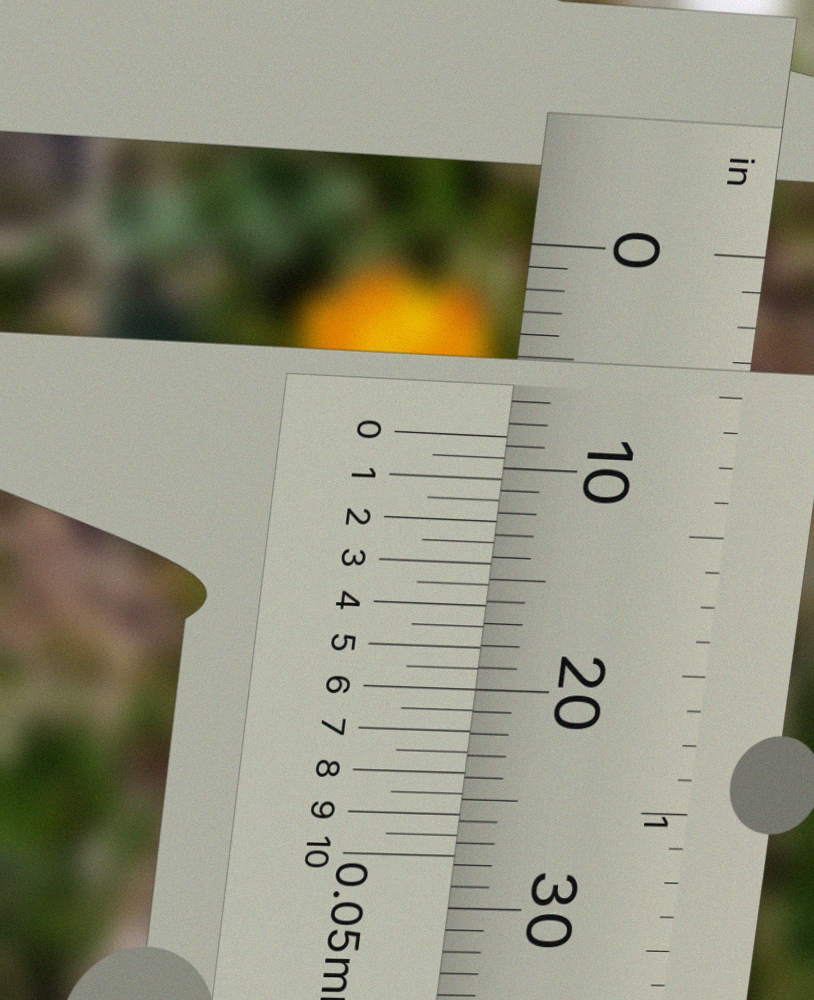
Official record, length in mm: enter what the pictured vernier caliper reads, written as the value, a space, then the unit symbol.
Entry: 8.6 mm
